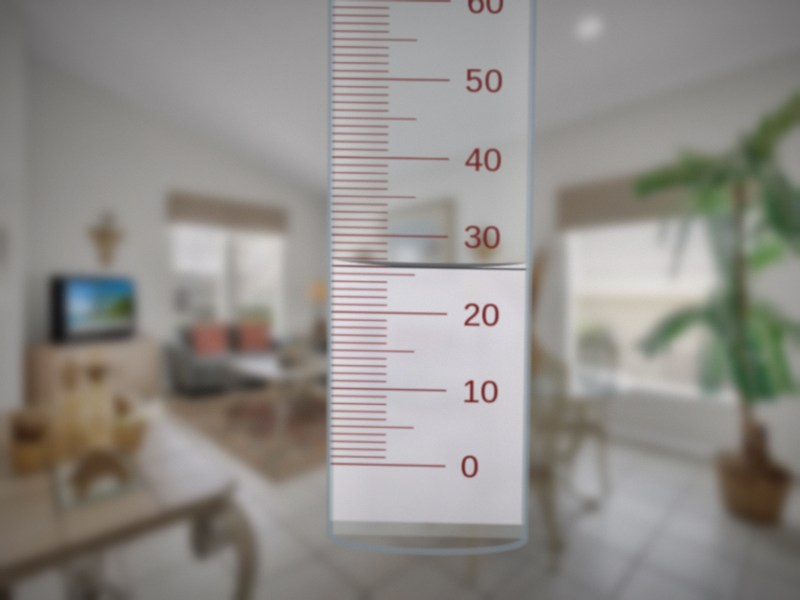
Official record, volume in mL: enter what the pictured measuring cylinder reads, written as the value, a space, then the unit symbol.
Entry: 26 mL
